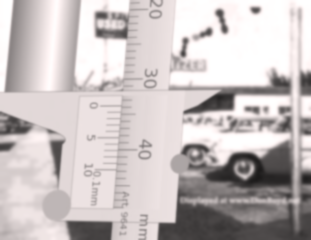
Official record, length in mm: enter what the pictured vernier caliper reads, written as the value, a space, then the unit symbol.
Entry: 33.8 mm
